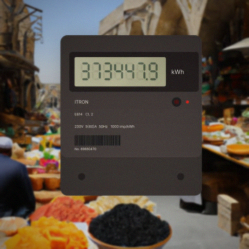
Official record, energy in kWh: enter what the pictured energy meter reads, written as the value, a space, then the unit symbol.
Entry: 373447.9 kWh
